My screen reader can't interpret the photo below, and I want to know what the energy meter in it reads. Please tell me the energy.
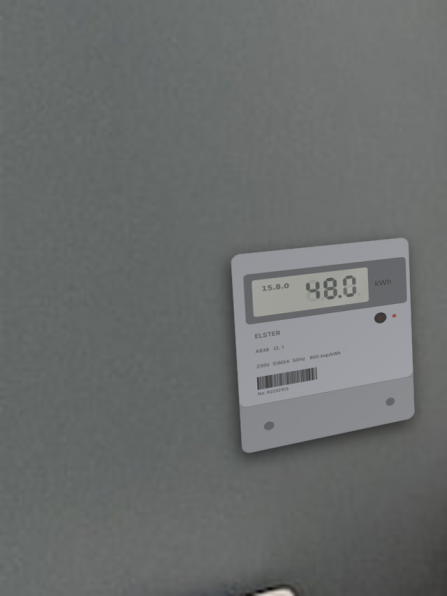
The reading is 48.0 kWh
